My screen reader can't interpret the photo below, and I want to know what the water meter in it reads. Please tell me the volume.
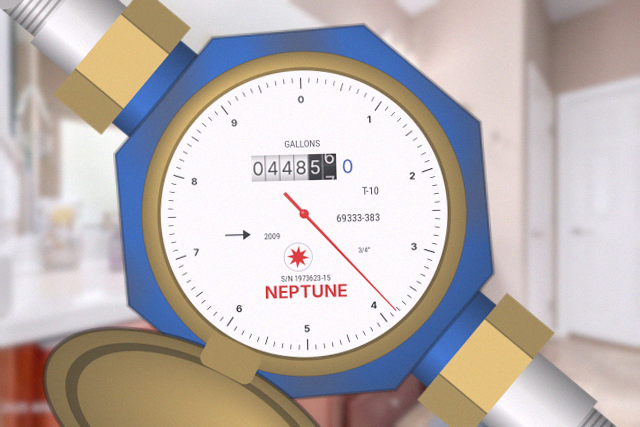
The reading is 448563.8 gal
